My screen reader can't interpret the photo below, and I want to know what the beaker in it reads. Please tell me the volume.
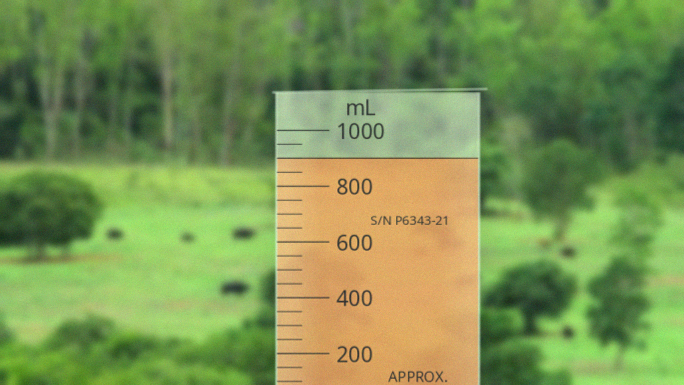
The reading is 900 mL
